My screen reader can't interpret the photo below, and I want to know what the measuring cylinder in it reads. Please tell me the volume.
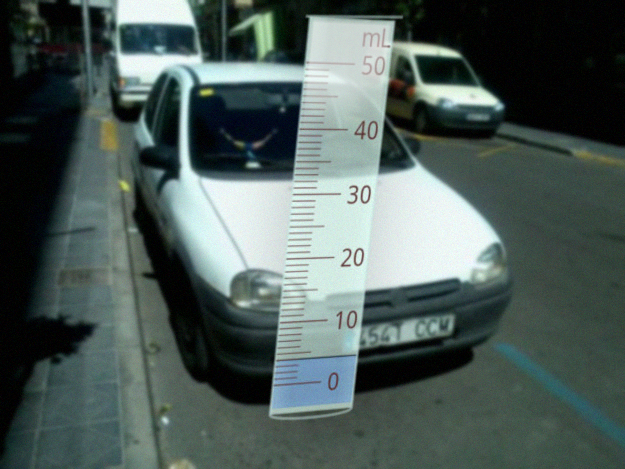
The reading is 4 mL
